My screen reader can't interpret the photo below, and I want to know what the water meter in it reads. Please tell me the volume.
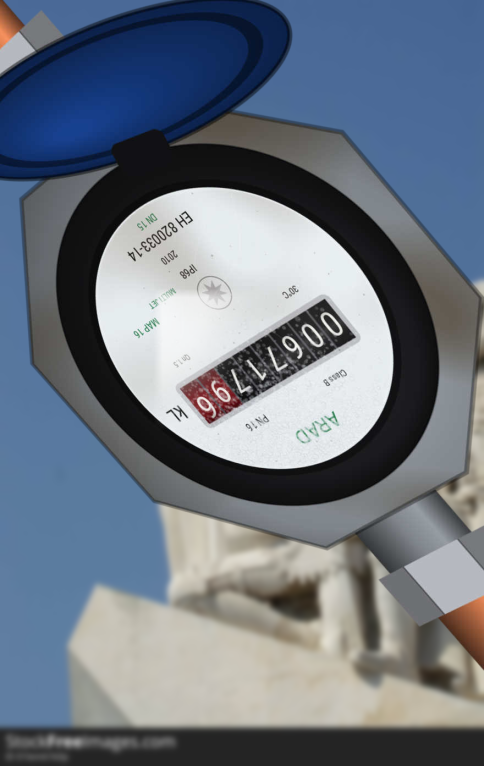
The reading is 6717.96 kL
